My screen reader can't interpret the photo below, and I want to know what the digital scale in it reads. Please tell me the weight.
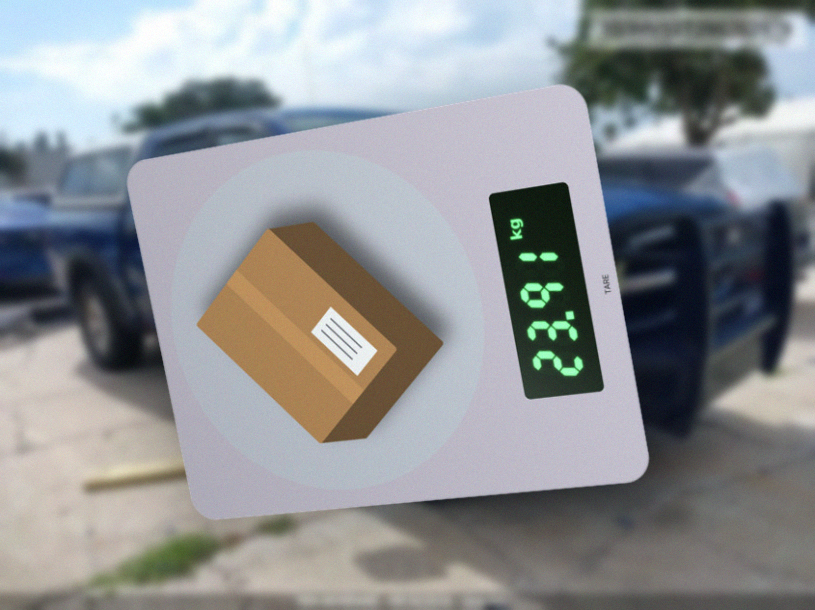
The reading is 23.91 kg
